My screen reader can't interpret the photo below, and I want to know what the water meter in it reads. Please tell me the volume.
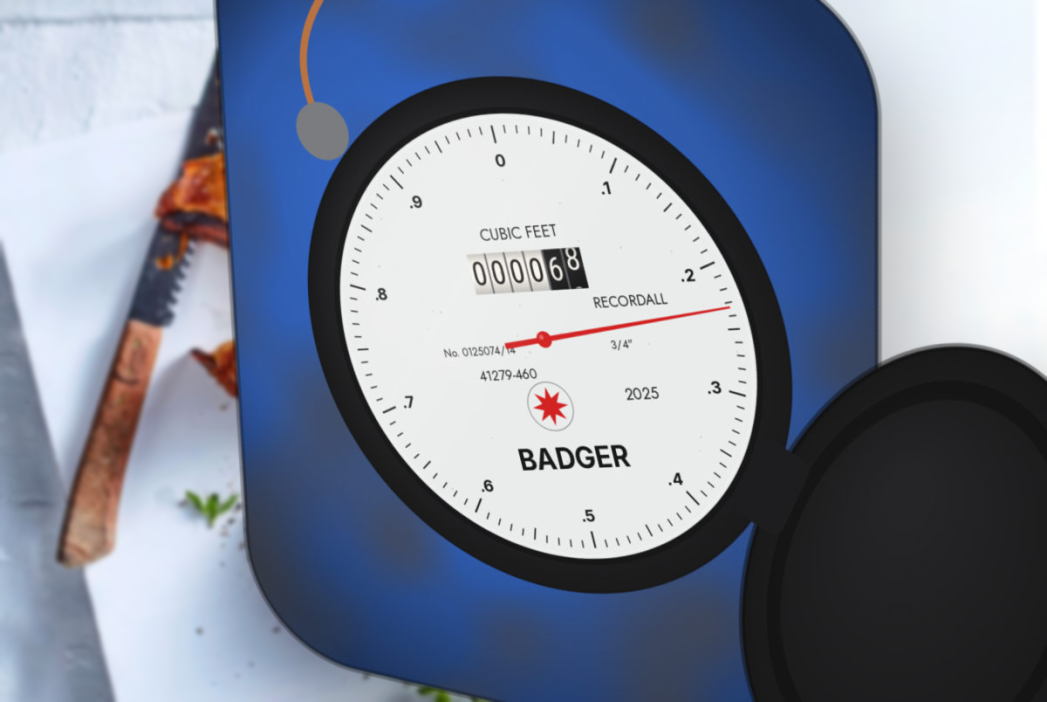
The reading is 68.23 ft³
